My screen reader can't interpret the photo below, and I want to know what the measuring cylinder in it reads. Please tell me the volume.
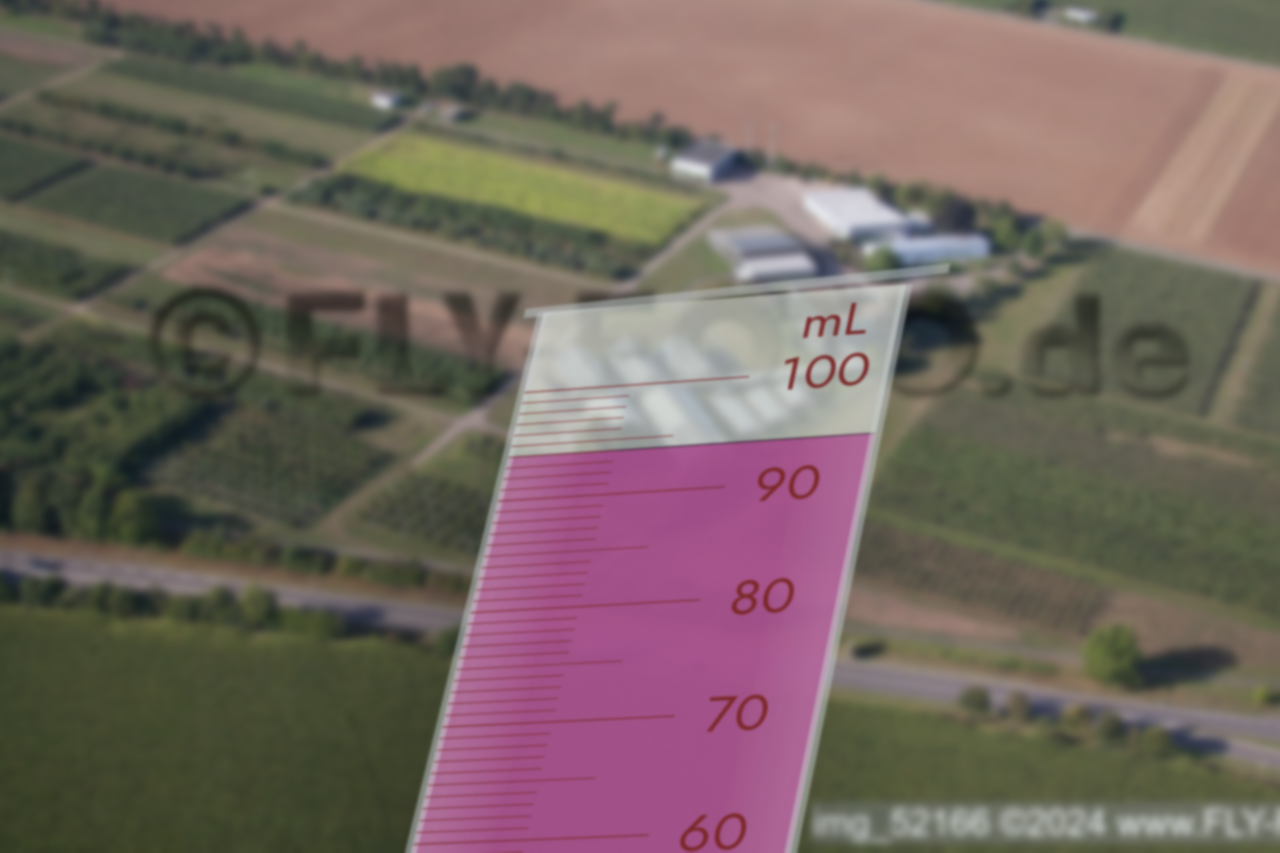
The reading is 94 mL
